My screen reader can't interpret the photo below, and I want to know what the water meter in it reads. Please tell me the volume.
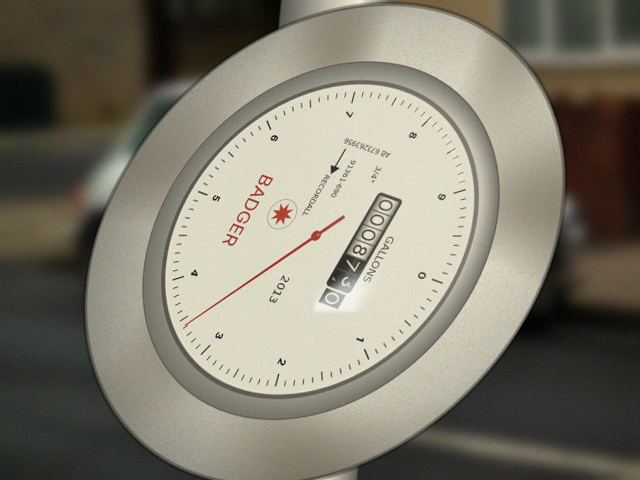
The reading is 8733.4 gal
